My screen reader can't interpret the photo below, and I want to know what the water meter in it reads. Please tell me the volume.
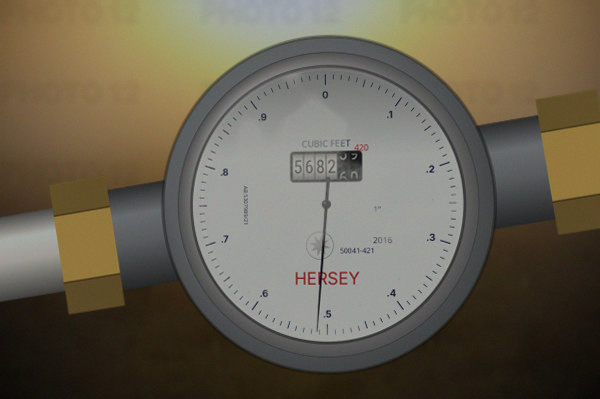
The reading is 568259.51 ft³
